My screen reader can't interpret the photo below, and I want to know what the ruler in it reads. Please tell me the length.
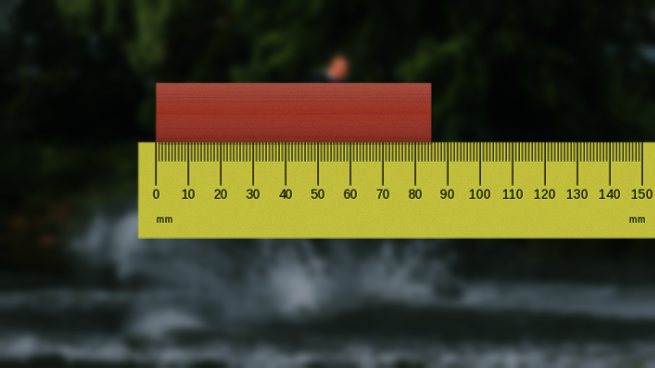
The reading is 85 mm
